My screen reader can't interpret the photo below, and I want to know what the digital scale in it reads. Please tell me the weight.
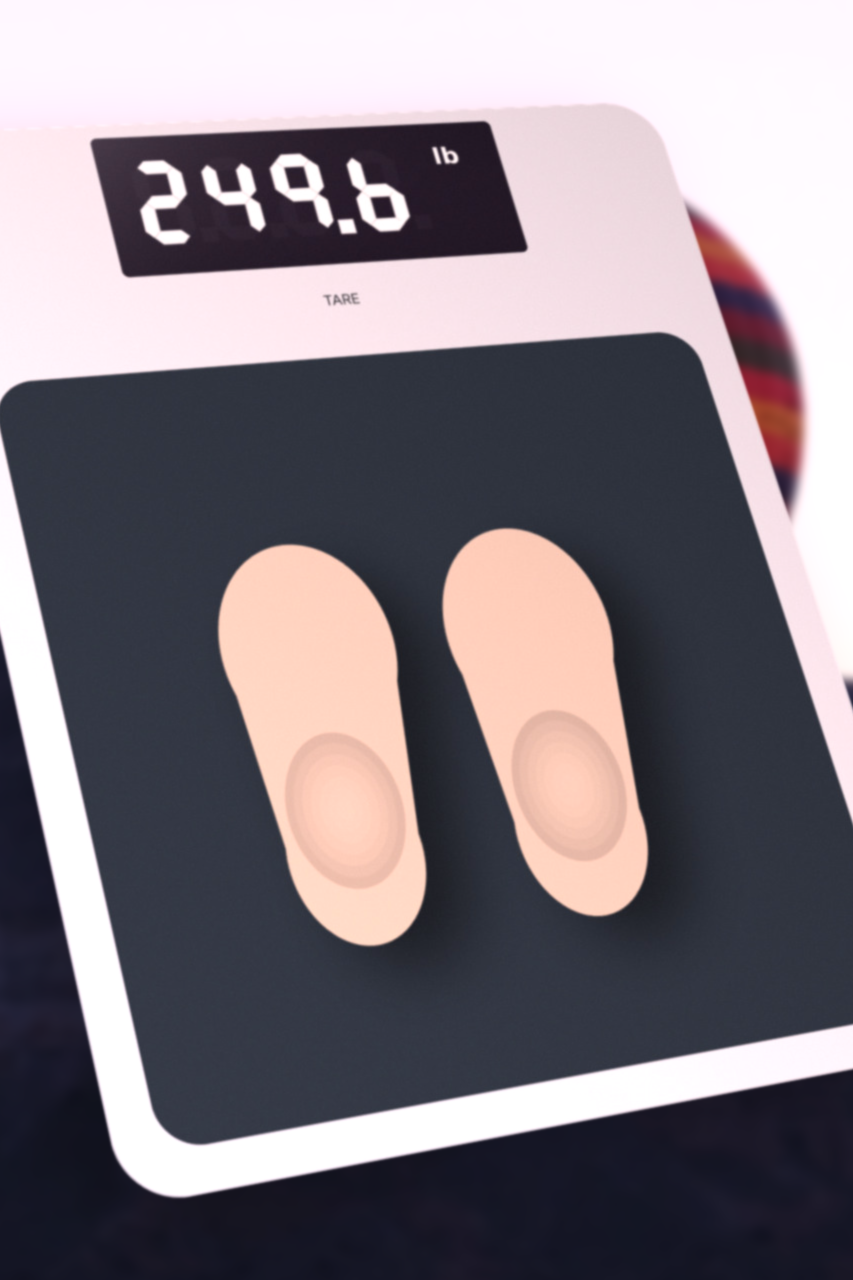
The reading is 249.6 lb
